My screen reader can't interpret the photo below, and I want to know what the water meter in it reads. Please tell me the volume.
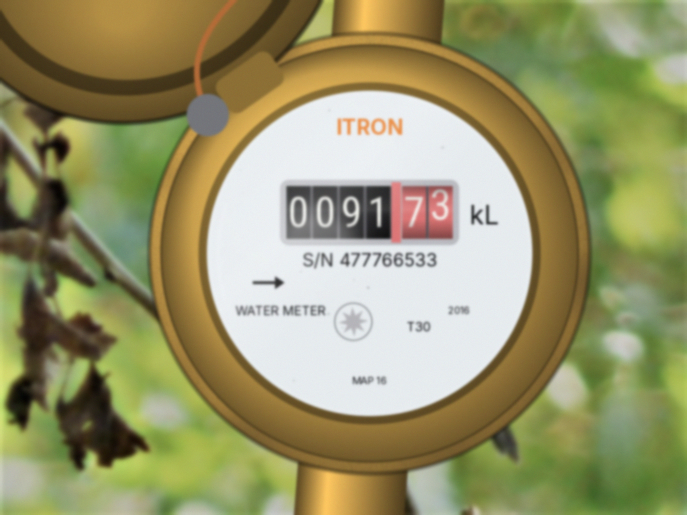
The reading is 91.73 kL
